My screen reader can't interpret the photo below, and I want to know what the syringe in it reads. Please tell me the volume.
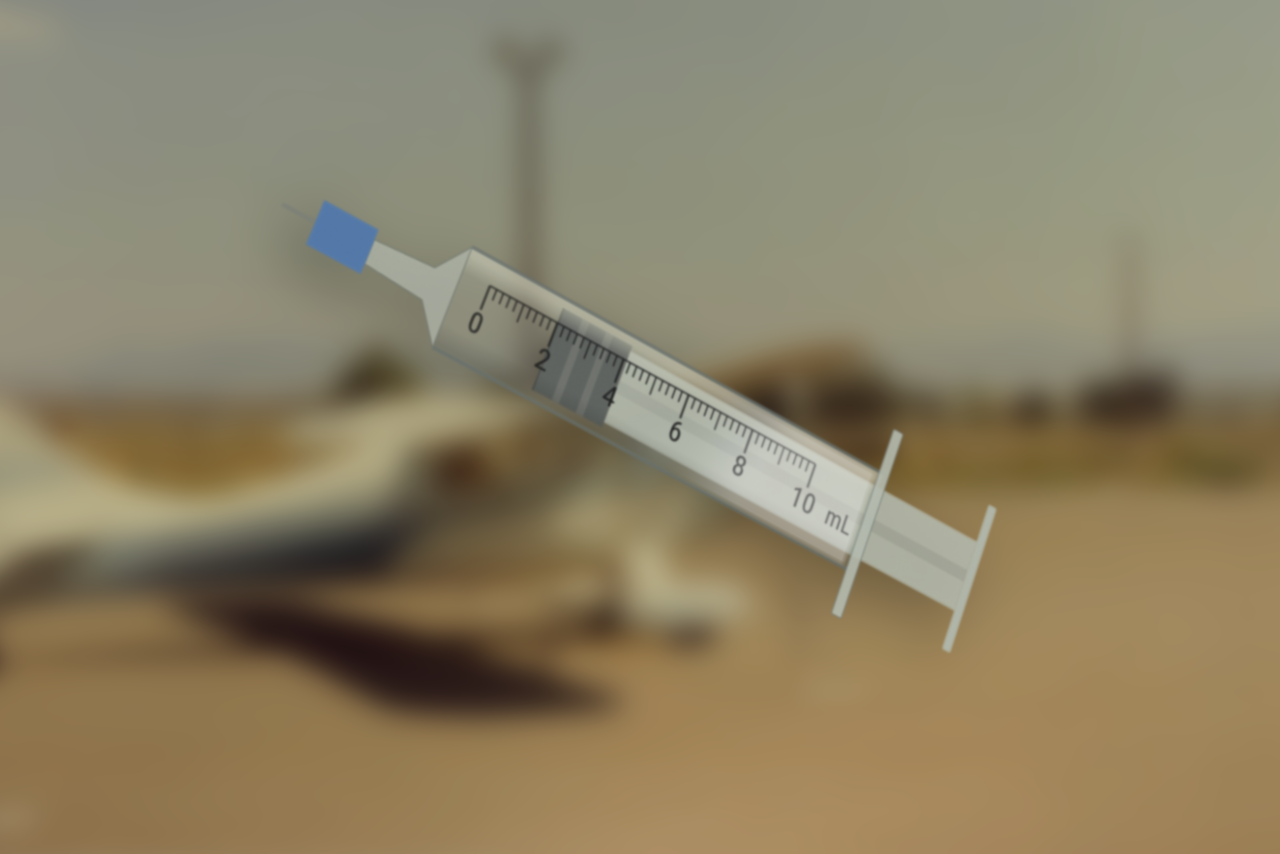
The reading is 2 mL
